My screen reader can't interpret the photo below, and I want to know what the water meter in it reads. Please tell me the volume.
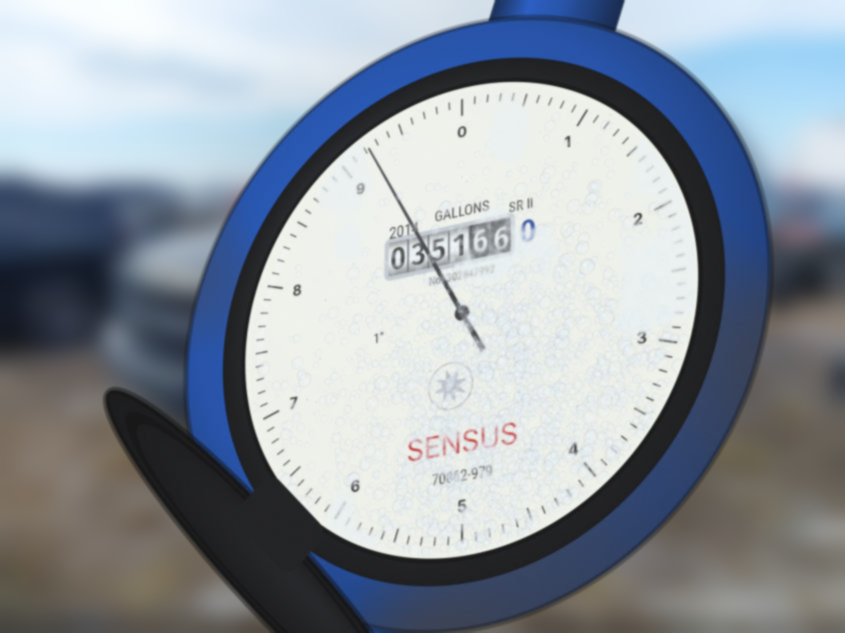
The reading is 351659.2 gal
